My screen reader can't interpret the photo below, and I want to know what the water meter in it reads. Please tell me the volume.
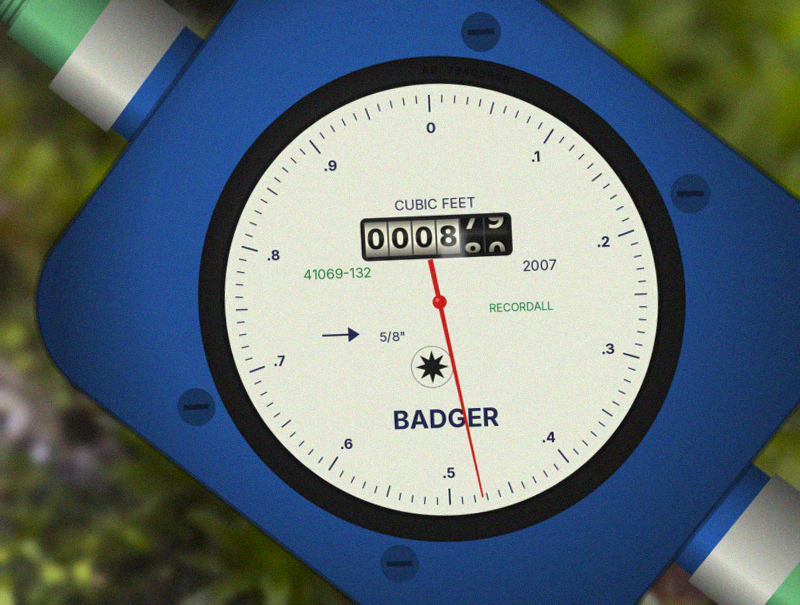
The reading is 879.47 ft³
